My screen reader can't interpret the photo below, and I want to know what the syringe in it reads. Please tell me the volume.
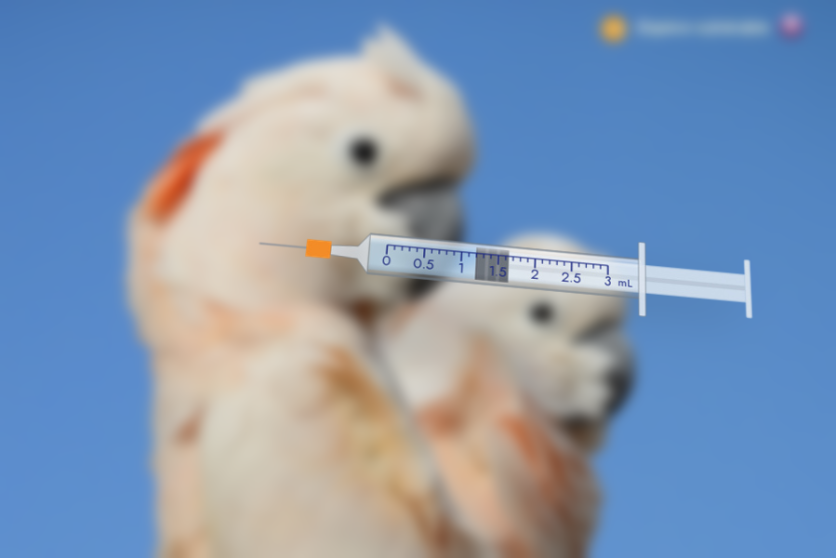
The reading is 1.2 mL
